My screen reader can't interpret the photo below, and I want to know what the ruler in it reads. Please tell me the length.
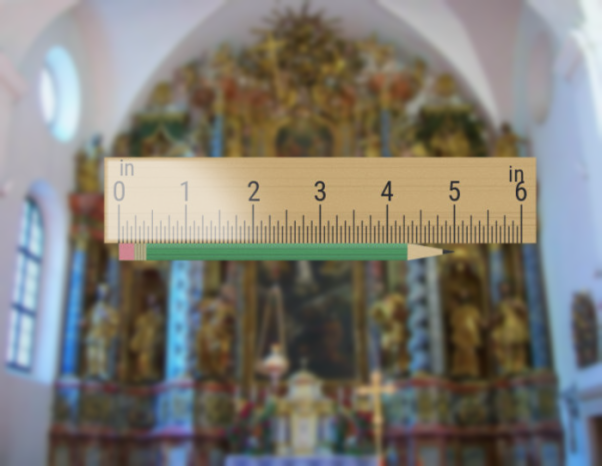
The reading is 5 in
